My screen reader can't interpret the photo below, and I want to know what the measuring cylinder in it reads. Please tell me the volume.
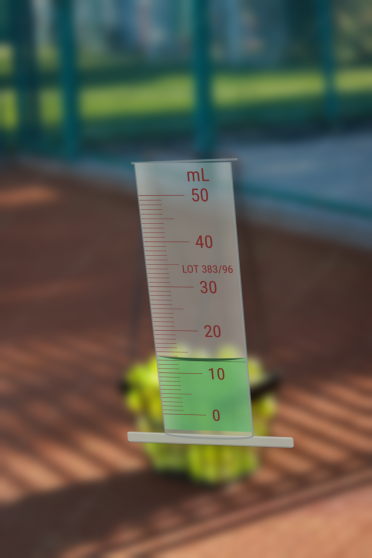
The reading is 13 mL
